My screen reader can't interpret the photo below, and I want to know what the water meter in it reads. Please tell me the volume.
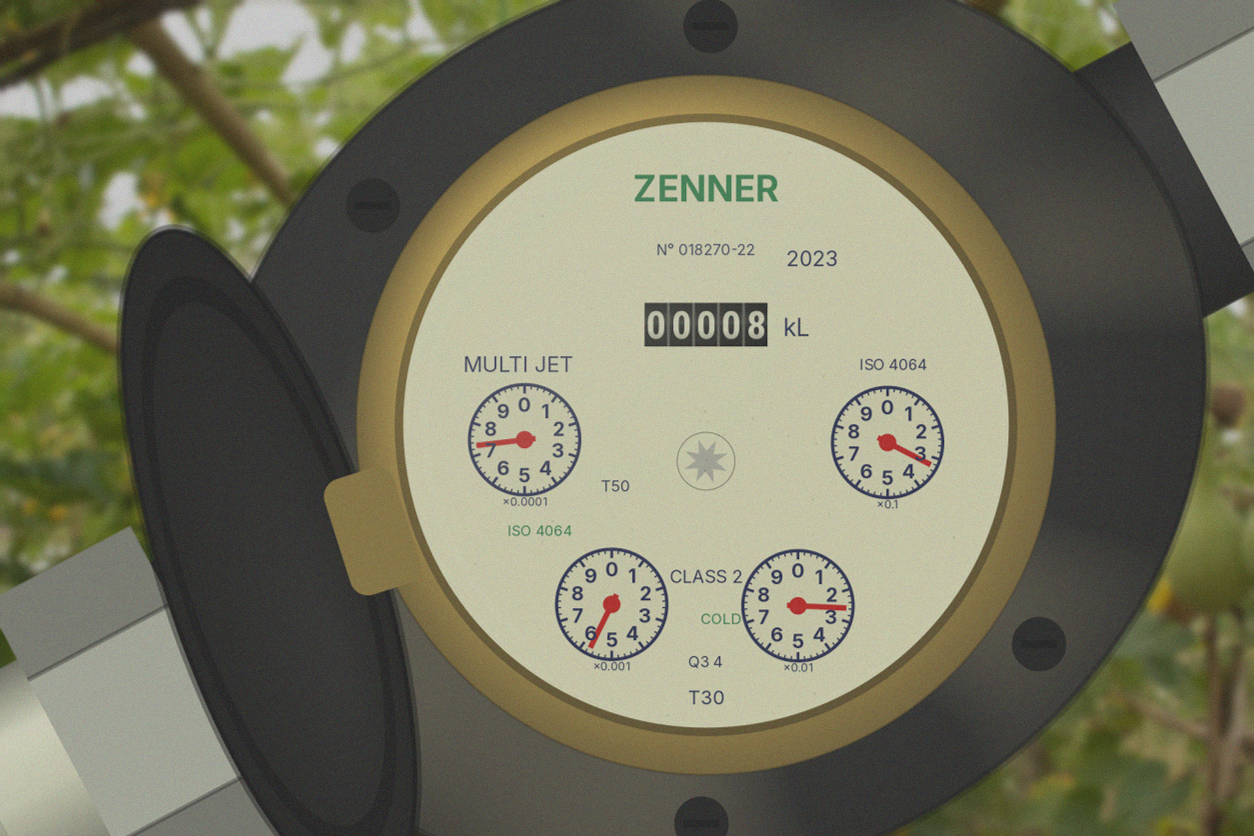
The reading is 8.3257 kL
